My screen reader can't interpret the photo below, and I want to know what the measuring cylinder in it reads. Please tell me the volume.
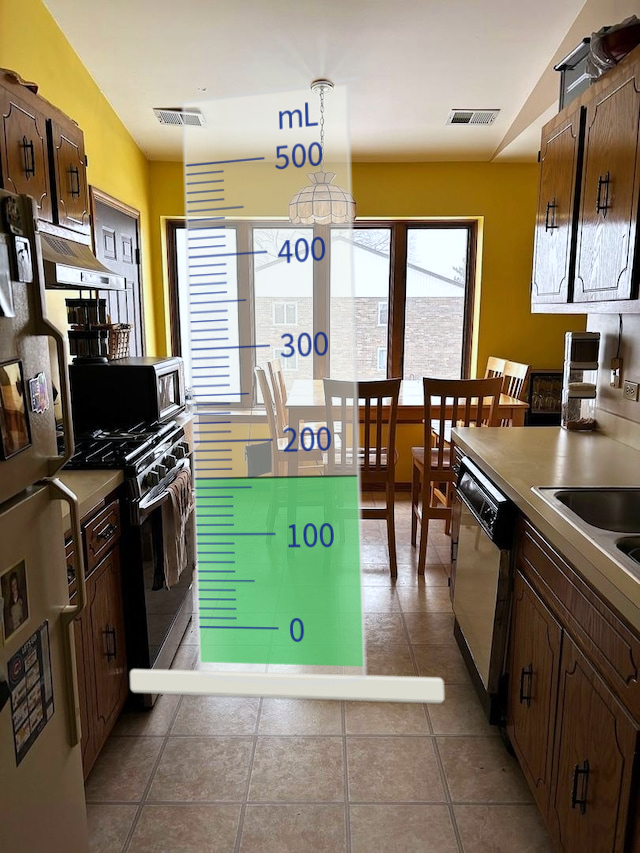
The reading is 160 mL
